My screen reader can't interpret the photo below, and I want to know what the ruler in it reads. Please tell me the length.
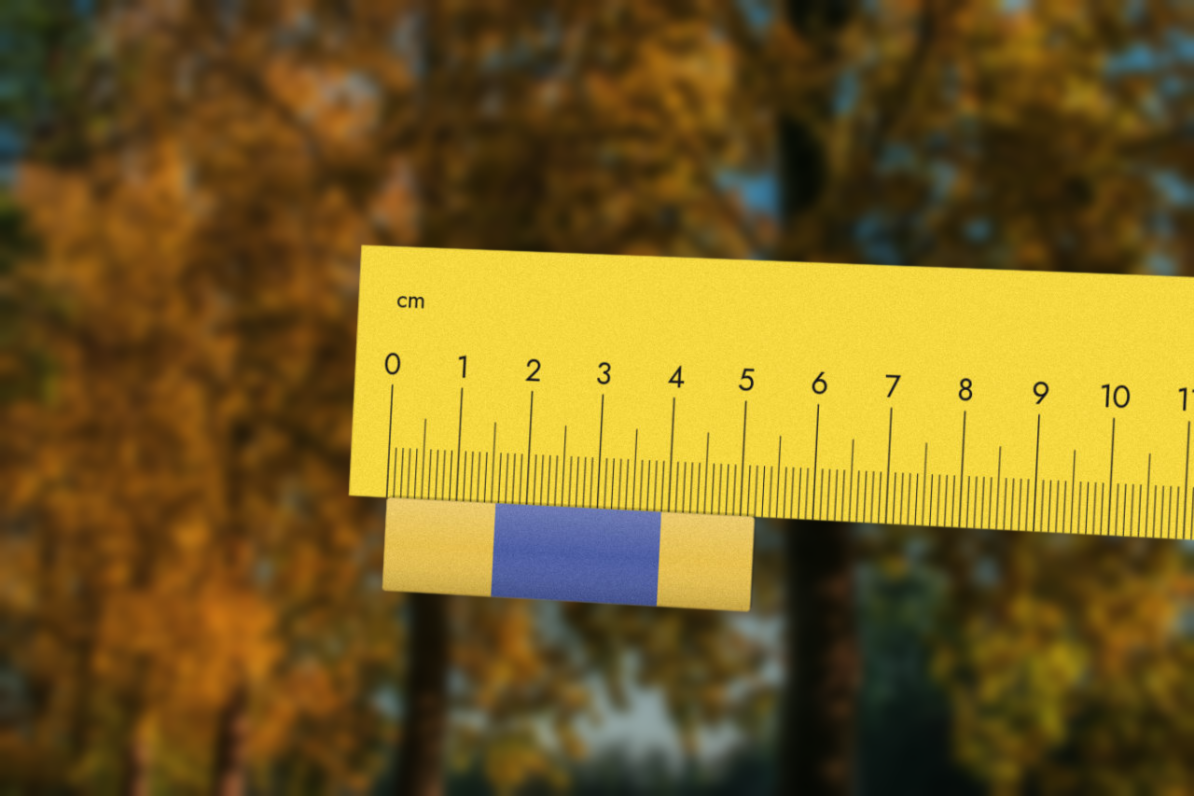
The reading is 5.2 cm
